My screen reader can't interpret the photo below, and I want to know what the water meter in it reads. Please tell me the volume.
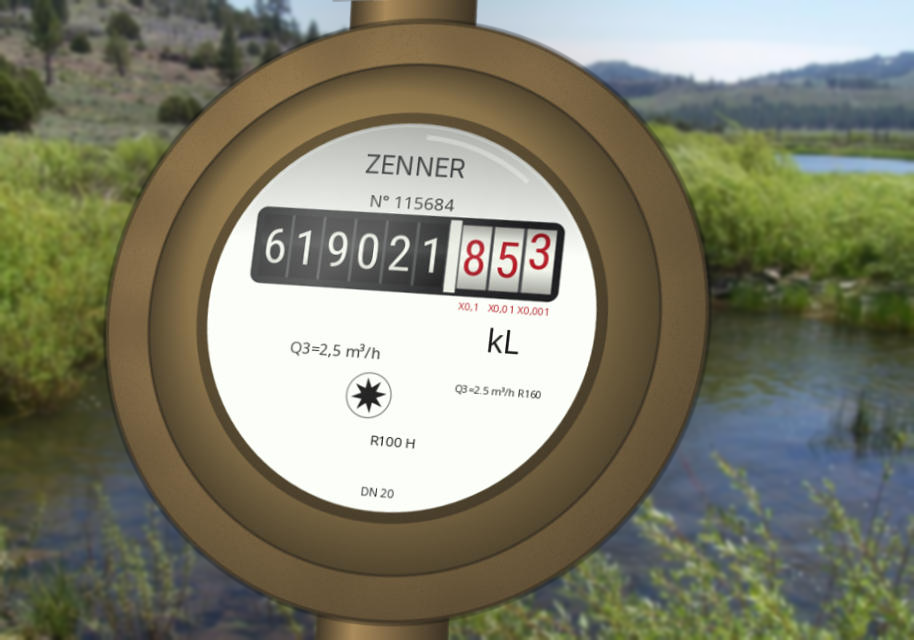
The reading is 619021.853 kL
